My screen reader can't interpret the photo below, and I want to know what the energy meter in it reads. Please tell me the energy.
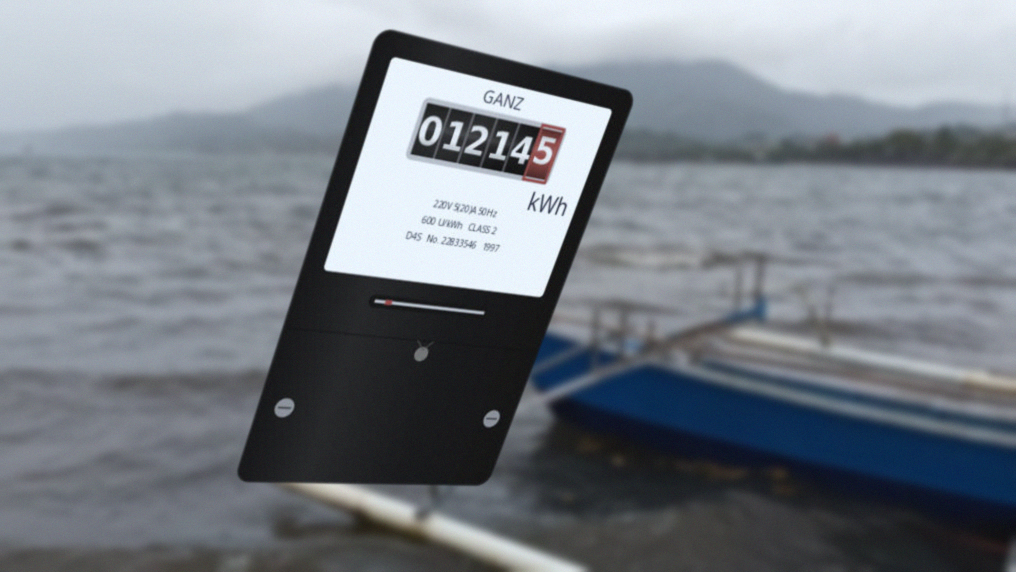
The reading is 1214.5 kWh
